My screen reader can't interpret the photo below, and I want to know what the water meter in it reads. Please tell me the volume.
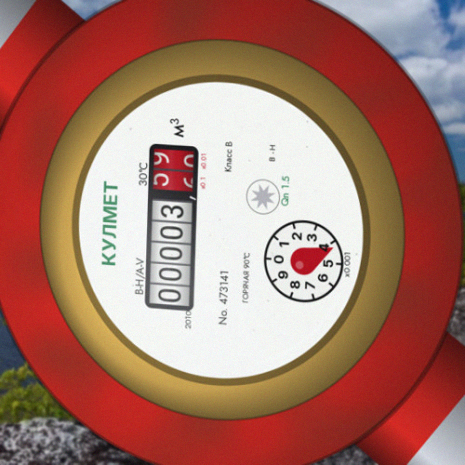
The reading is 3.594 m³
